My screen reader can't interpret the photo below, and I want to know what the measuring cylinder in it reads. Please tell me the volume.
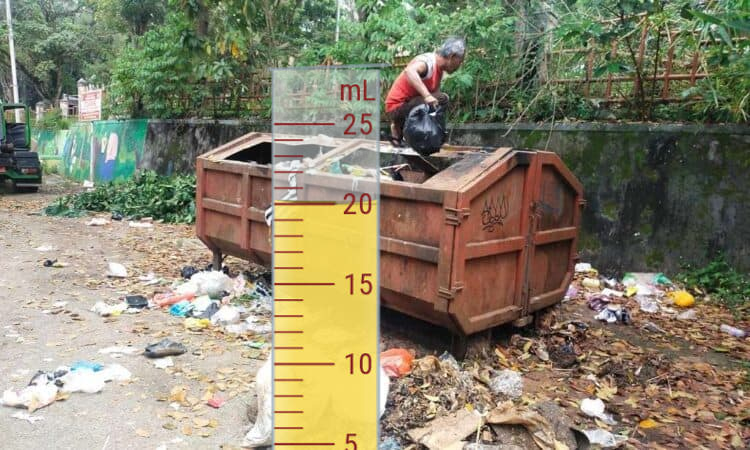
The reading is 20 mL
